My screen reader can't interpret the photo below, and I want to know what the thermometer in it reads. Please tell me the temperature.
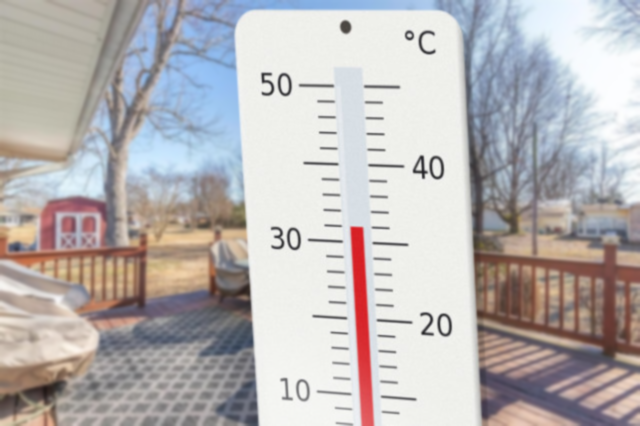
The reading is 32 °C
